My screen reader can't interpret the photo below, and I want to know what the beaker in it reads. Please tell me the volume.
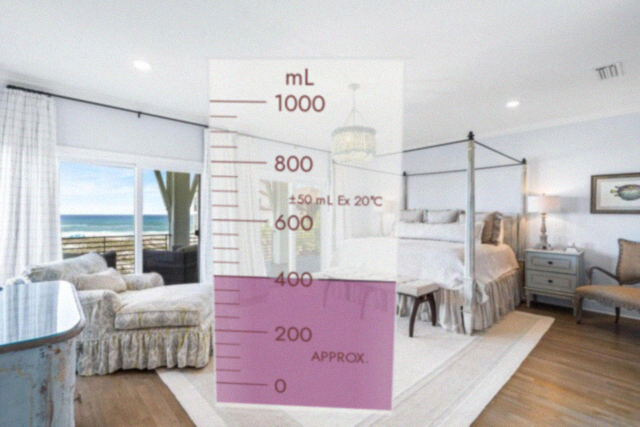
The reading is 400 mL
